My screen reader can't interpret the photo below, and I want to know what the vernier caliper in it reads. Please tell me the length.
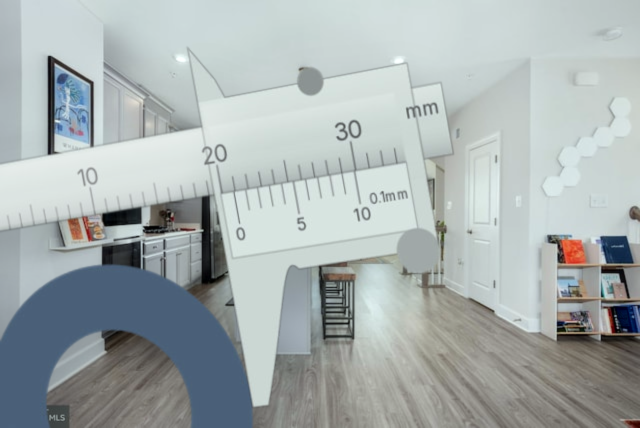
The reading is 20.9 mm
